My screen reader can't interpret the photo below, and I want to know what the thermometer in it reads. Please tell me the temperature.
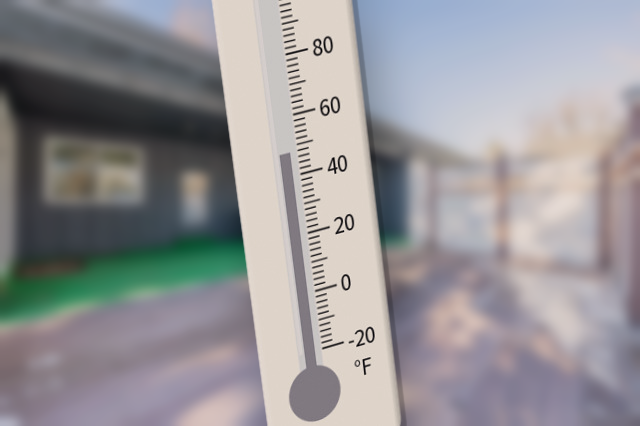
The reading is 48 °F
